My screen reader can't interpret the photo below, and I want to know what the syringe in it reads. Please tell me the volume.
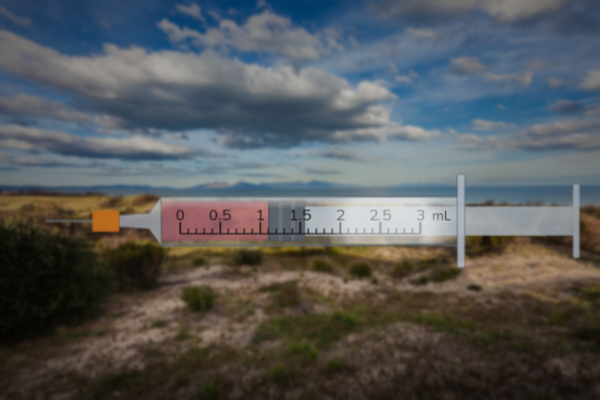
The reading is 1.1 mL
